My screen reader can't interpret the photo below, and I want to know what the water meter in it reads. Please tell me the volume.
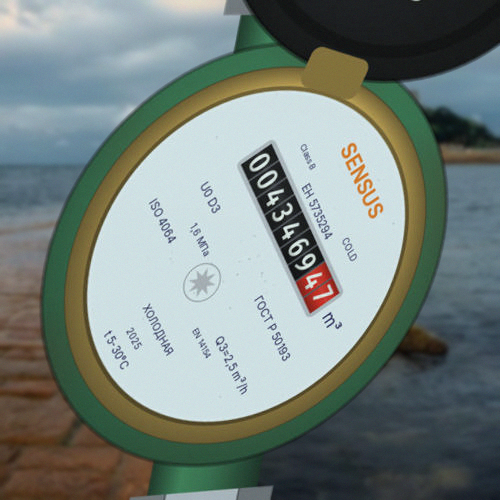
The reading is 43469.47 m³
